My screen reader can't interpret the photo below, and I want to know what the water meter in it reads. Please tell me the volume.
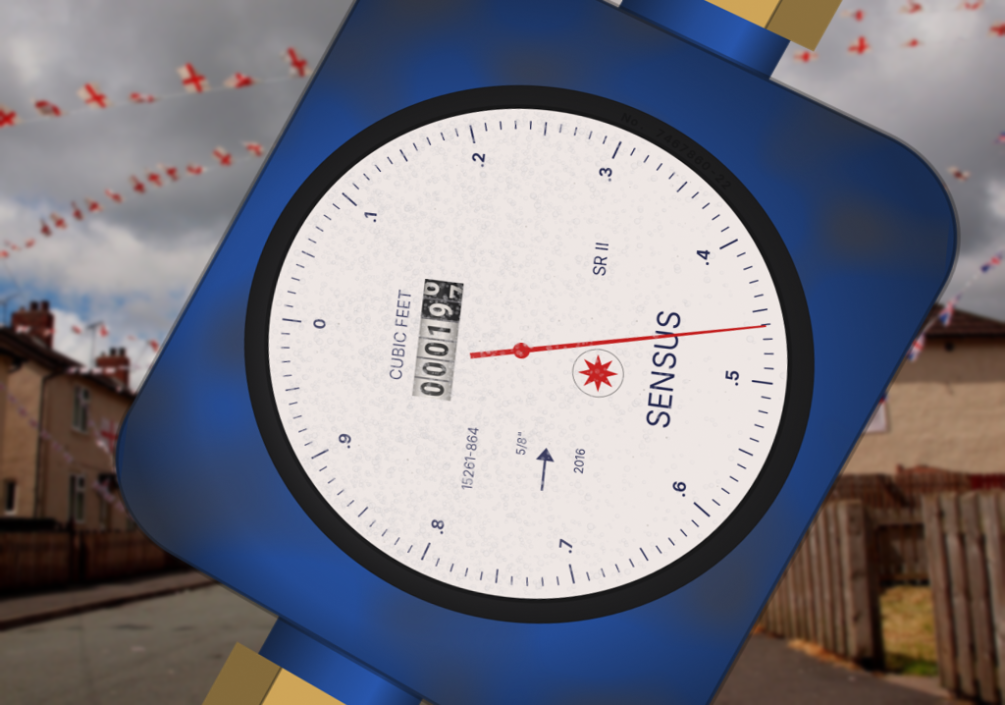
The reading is 196.46 ft³
